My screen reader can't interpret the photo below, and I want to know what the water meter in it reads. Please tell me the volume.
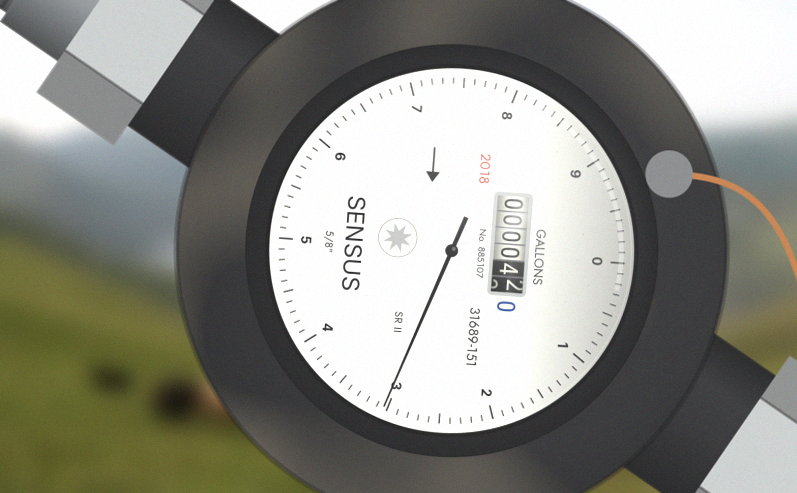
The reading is 423.0 gal
